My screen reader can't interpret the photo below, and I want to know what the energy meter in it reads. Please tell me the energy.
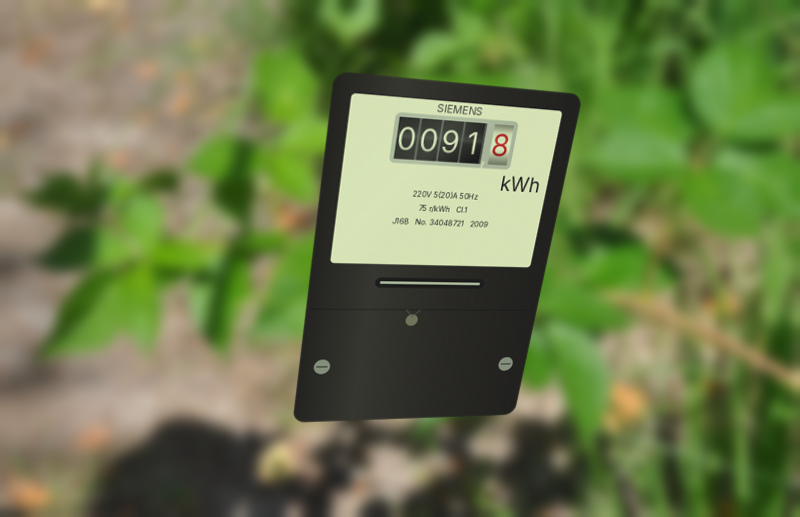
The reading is 91.8 kWh
